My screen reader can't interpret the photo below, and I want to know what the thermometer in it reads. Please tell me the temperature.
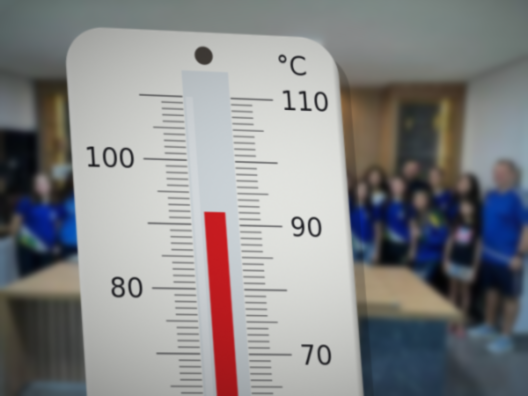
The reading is 92 °C
